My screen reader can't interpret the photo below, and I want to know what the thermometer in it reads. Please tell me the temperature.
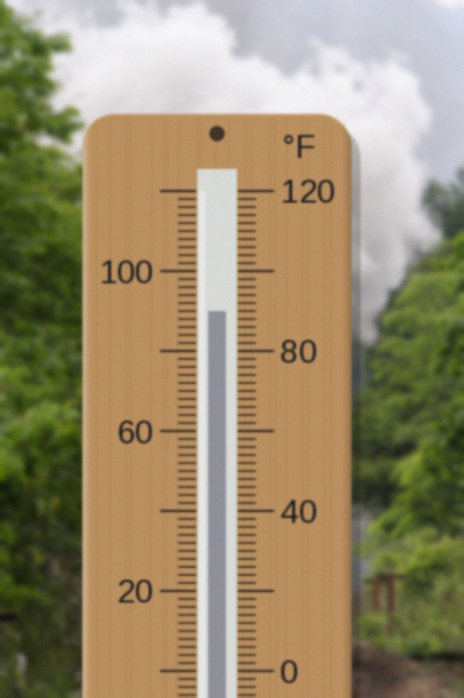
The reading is 90 °F
